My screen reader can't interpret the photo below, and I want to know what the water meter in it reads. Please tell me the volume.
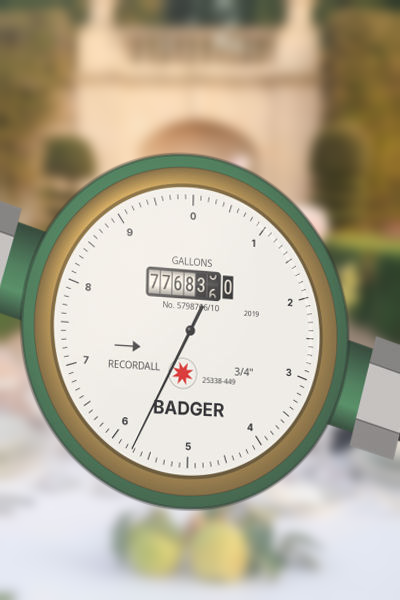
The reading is 7768355.7 gal
